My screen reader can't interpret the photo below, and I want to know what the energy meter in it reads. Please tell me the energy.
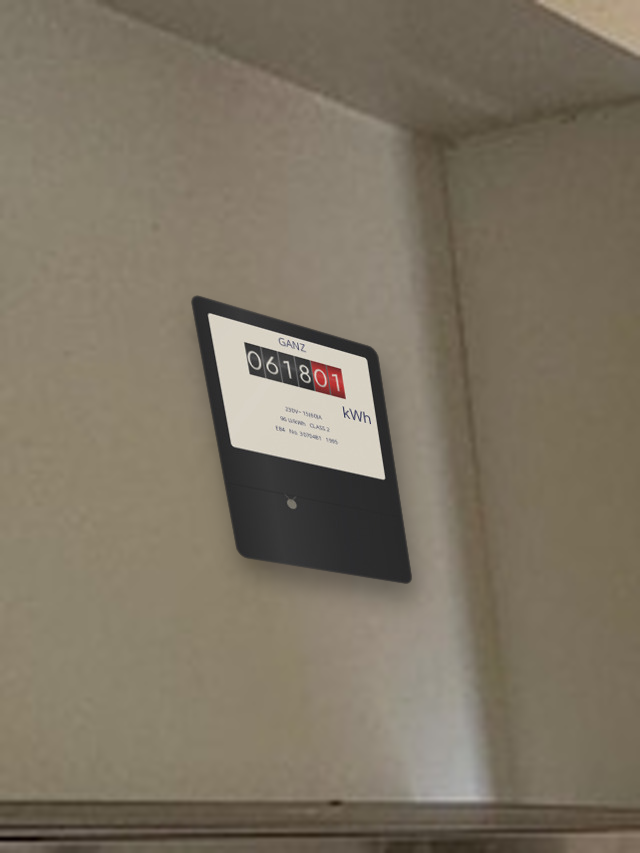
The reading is 618.01 kWh
